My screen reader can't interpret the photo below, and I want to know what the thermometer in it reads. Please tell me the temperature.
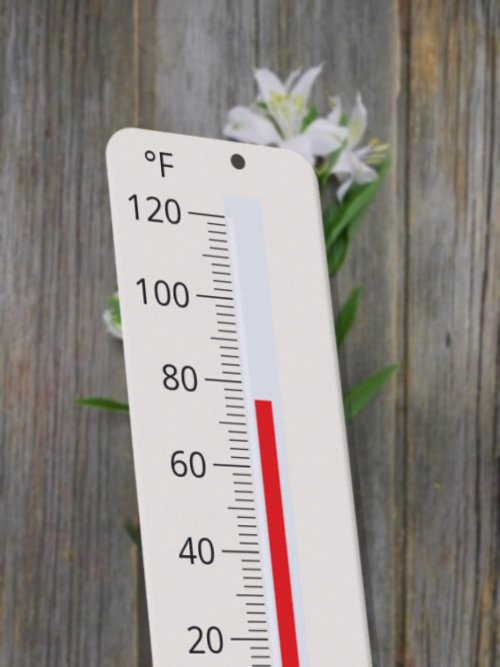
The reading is 76 °F
